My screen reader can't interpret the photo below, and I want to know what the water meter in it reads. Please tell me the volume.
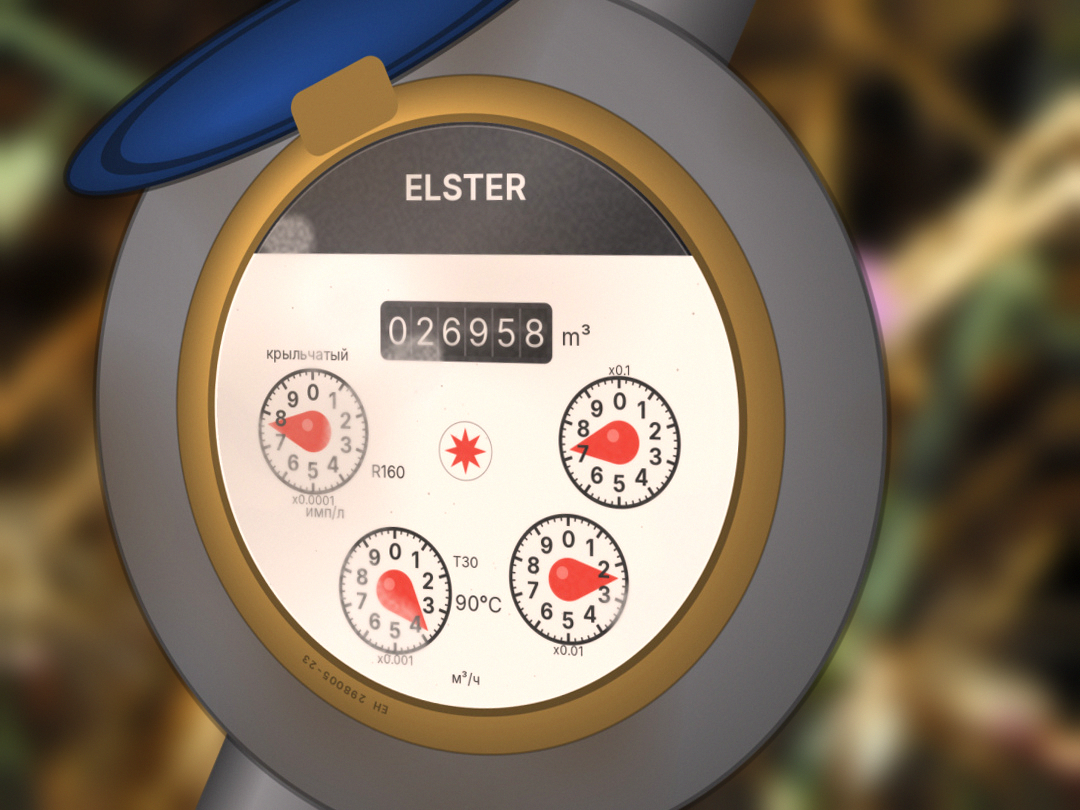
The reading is 26958.7237 m³
